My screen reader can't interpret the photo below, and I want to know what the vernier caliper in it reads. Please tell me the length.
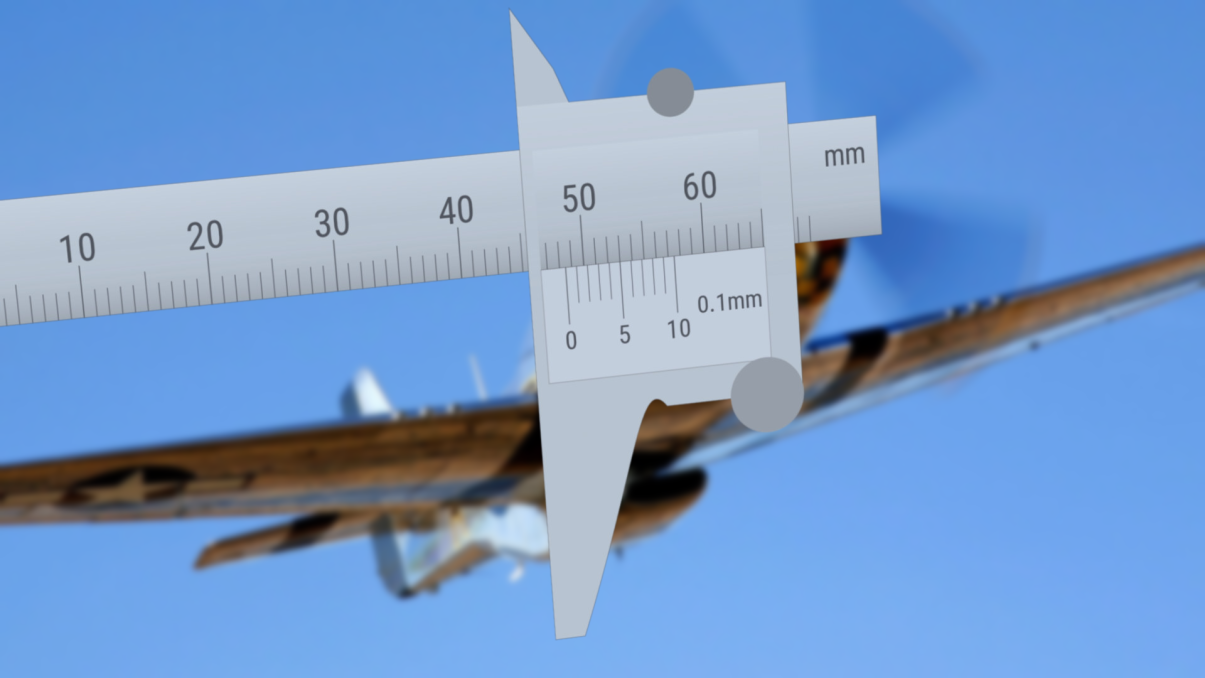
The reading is 48.5 mm
